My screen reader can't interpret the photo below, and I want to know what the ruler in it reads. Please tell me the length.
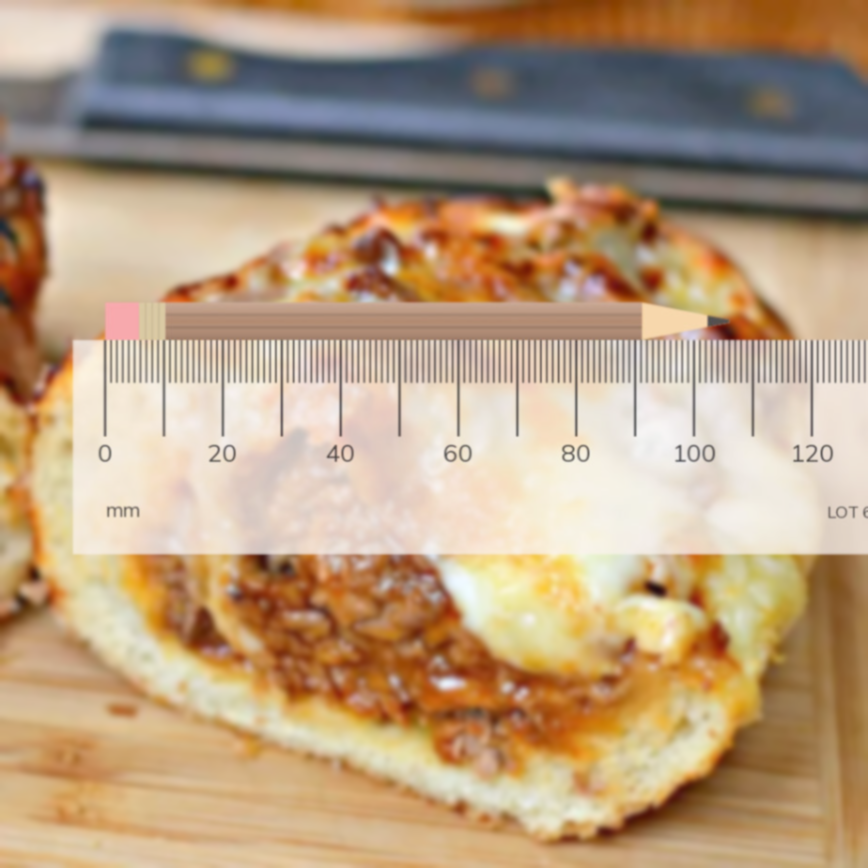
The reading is 106 mm
